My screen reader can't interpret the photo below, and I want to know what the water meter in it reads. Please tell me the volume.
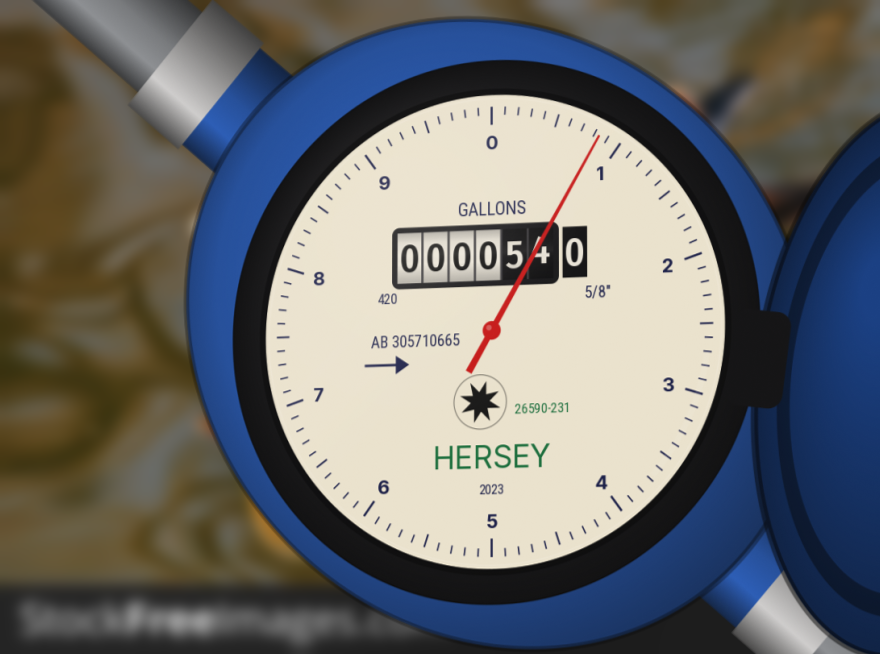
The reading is 540.8 gal
